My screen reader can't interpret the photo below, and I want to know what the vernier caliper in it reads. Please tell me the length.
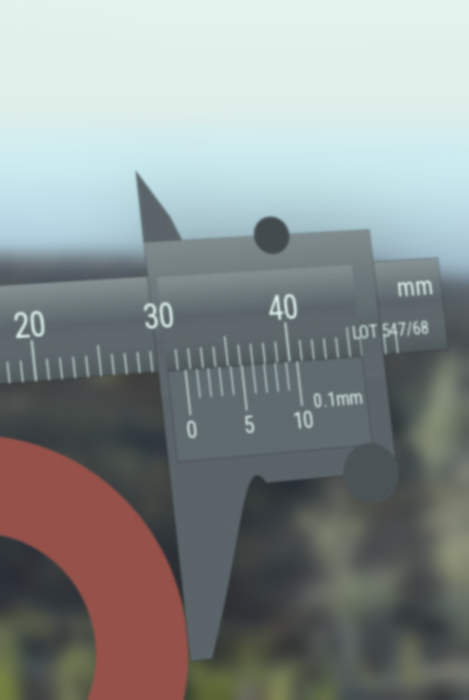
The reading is 31.6 mm
